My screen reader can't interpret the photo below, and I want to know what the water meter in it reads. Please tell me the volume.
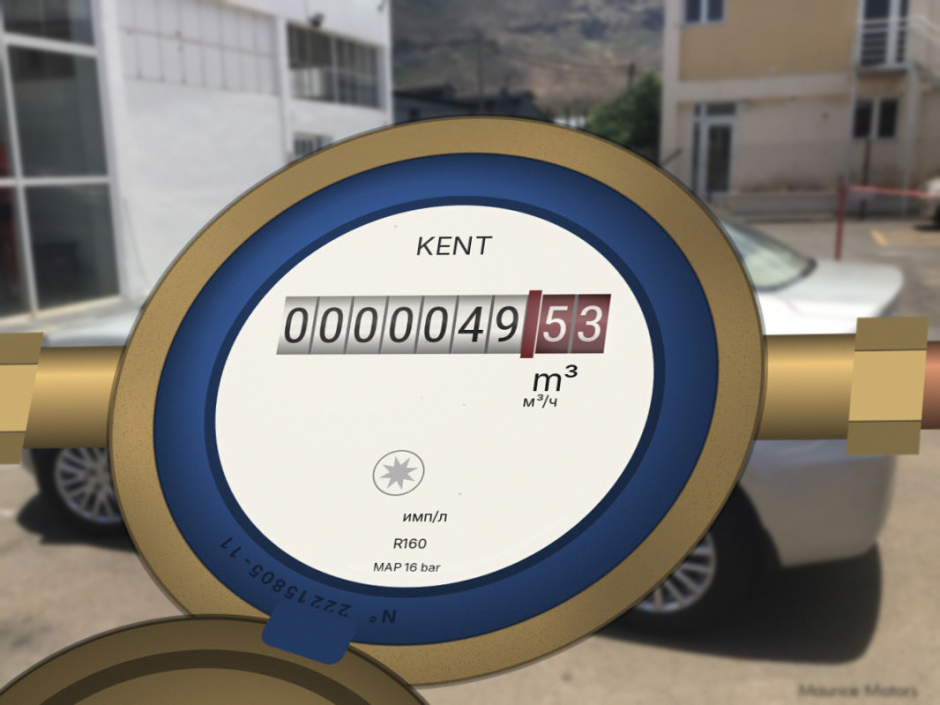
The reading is 49.53 m³
